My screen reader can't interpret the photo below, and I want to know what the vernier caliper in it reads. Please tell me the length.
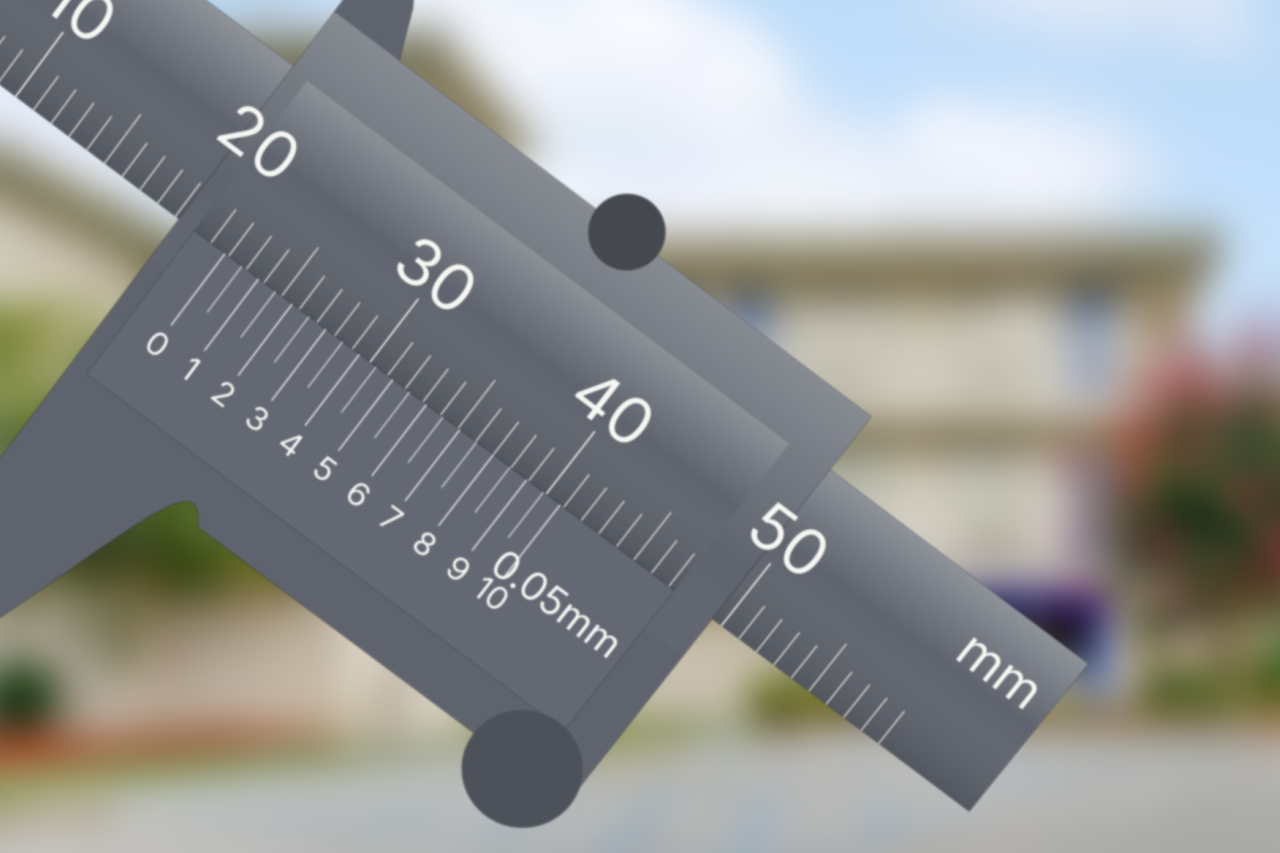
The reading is 21.8 mm
